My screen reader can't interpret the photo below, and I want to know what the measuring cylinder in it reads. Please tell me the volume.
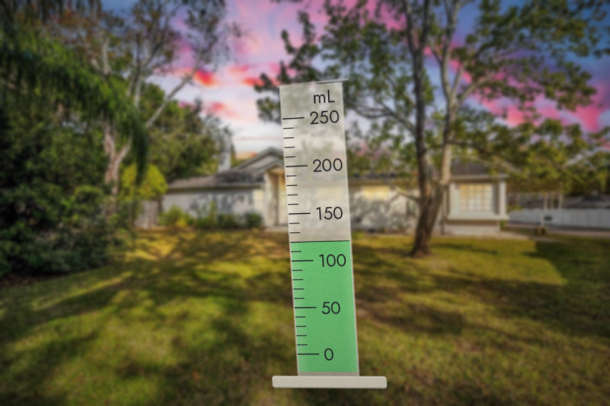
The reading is 120 mL
